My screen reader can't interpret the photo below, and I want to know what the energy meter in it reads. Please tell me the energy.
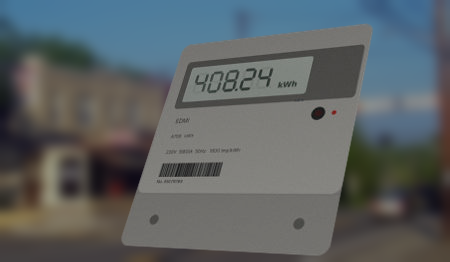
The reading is 408.24 kWh
